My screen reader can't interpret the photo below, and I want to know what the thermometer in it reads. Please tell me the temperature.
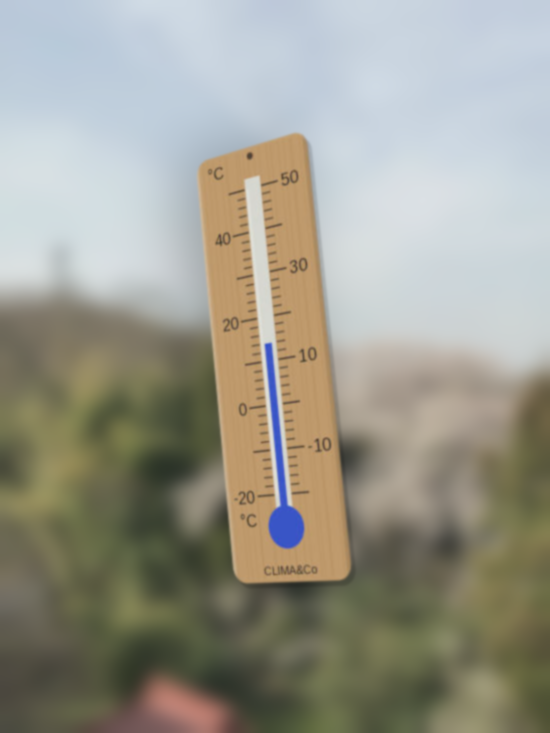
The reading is 14 °C
